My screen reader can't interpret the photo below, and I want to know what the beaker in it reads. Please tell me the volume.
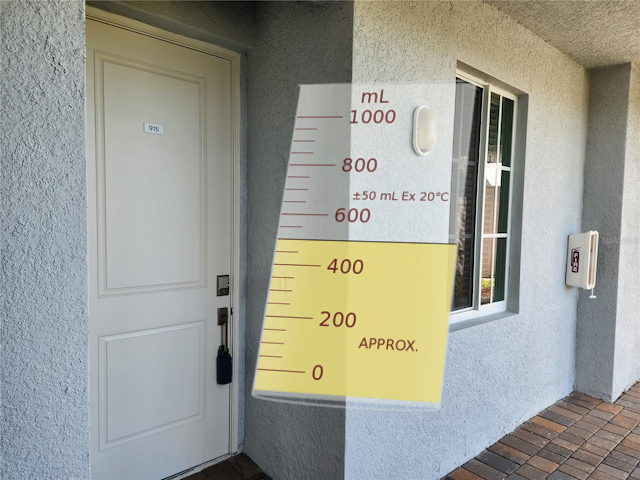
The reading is 500 mL
